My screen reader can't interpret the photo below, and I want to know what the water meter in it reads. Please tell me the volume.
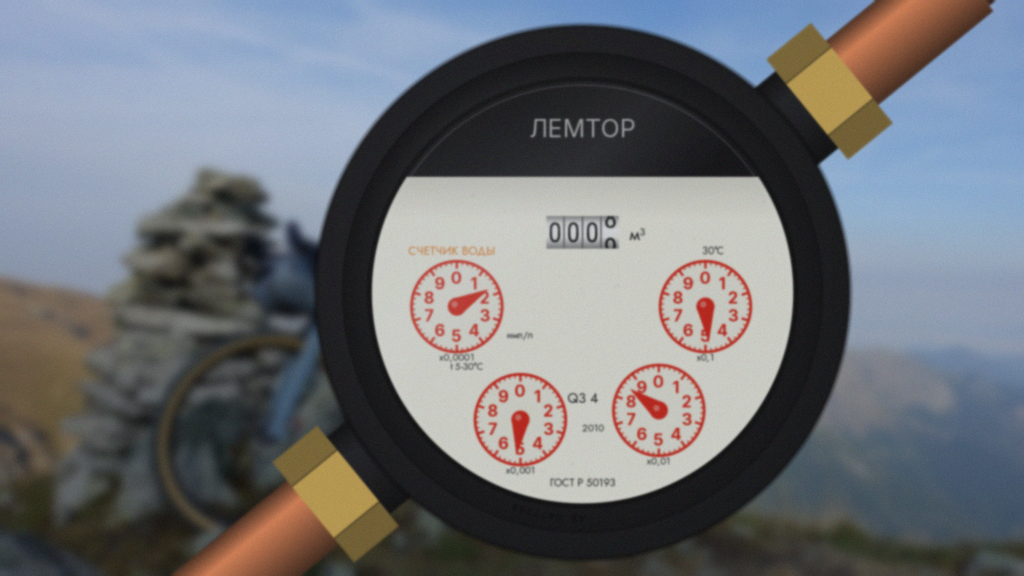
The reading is 8.4851 m³
